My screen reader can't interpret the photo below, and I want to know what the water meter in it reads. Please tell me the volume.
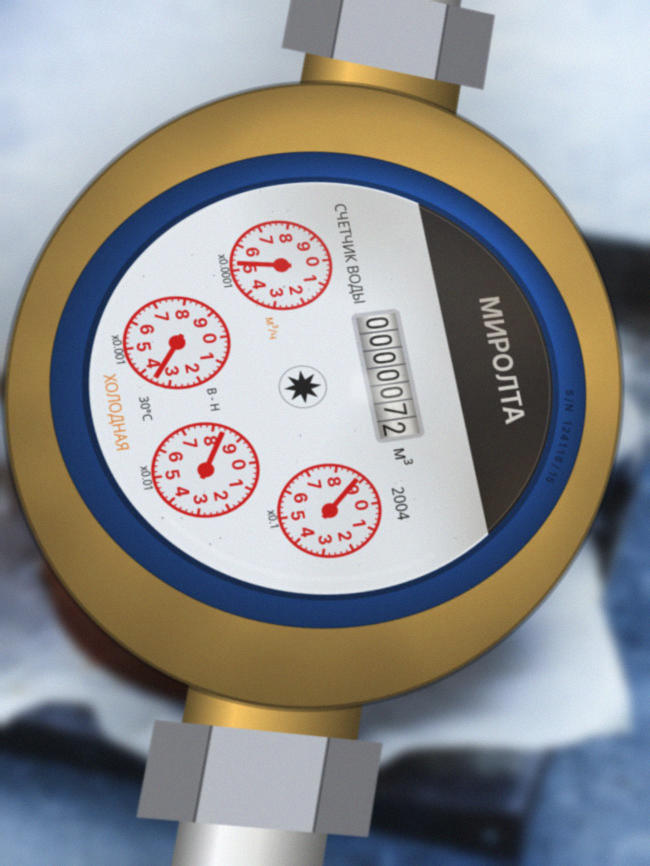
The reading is 71.8835 m³
